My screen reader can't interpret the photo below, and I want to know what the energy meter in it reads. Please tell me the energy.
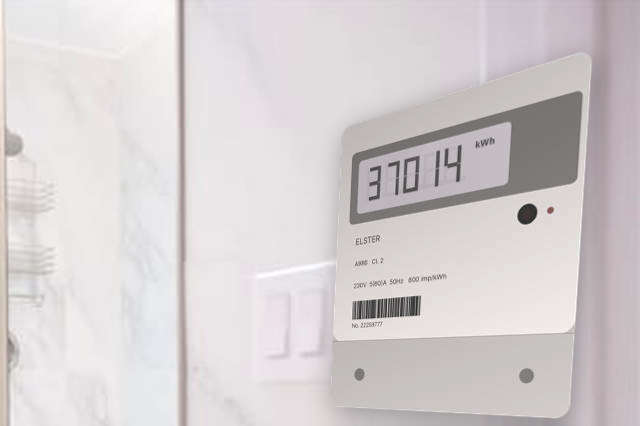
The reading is 37014 kWh
